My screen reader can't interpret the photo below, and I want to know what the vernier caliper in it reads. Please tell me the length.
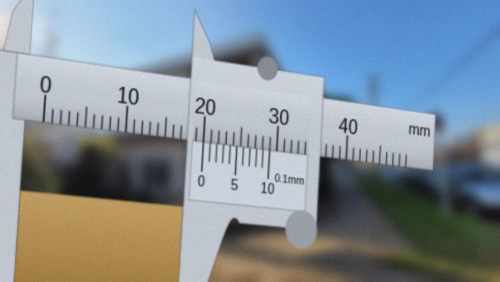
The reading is 20.0 mm
